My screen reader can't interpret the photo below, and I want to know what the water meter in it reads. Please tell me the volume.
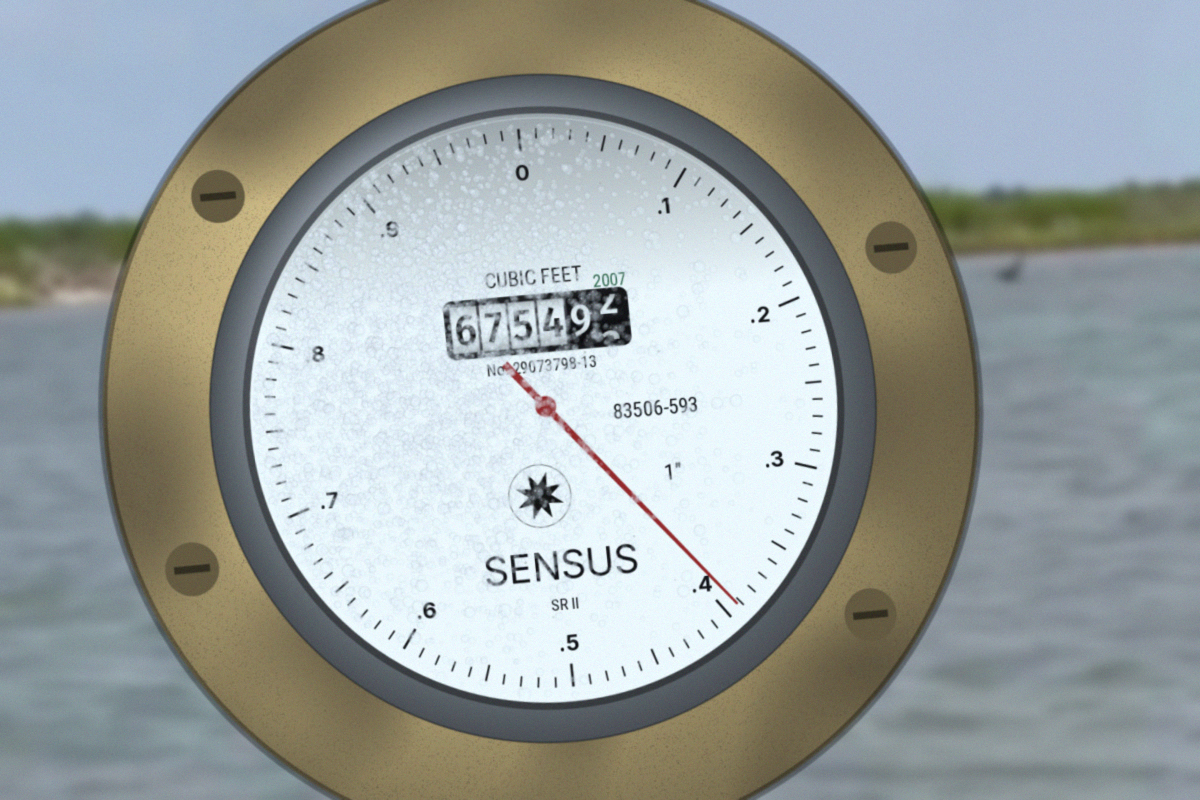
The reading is 675492.39 ft³
